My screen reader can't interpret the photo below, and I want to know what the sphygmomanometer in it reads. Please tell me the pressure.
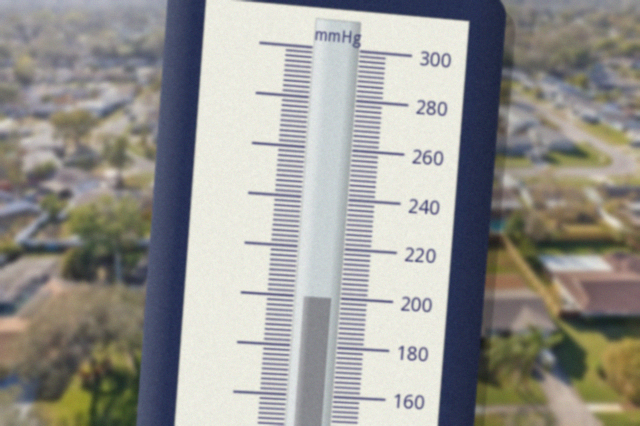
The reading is 200 mmHg
